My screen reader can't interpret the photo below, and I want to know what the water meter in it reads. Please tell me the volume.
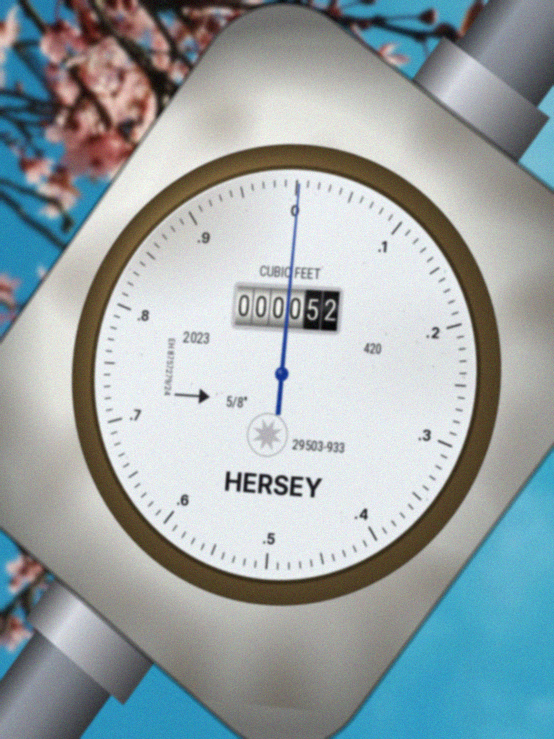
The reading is 52.00 ft³
